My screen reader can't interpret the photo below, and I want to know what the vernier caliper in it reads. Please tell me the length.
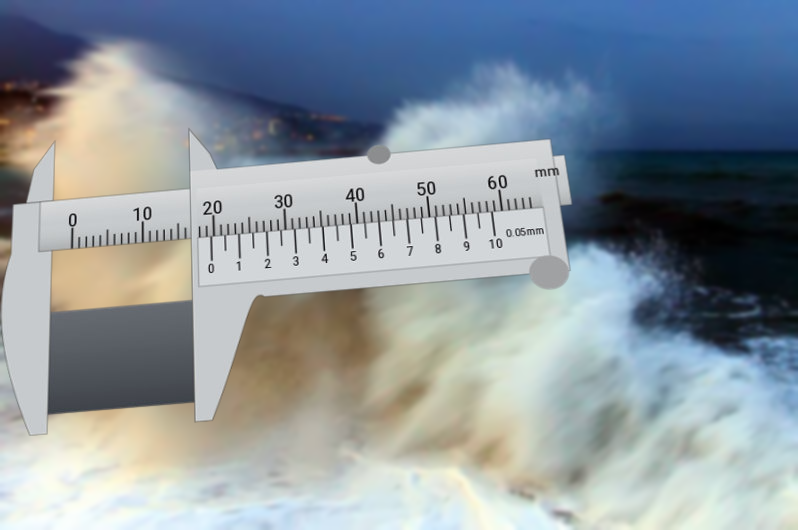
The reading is 19.6 mm
